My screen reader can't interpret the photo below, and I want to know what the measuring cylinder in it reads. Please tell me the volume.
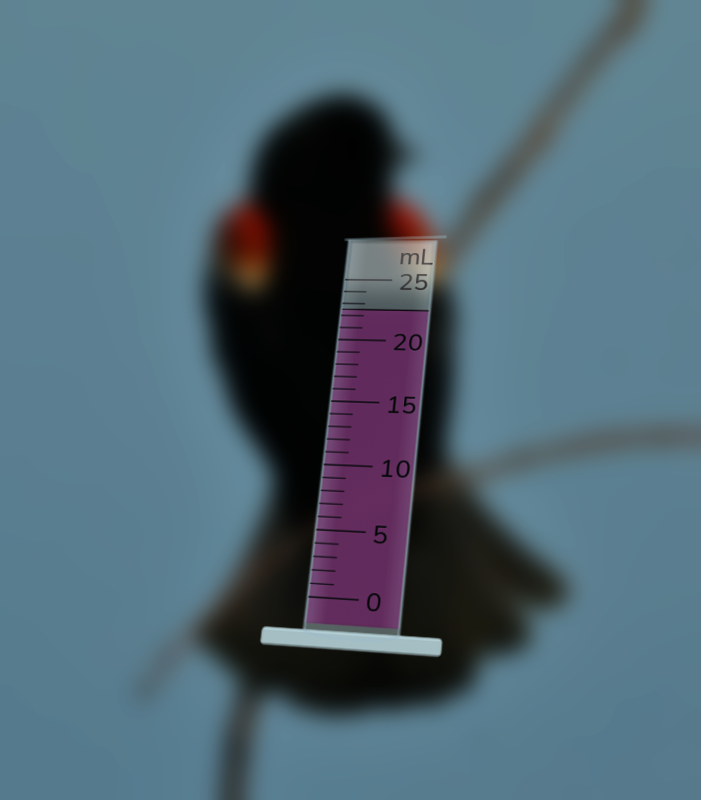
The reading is 22.5 mL
